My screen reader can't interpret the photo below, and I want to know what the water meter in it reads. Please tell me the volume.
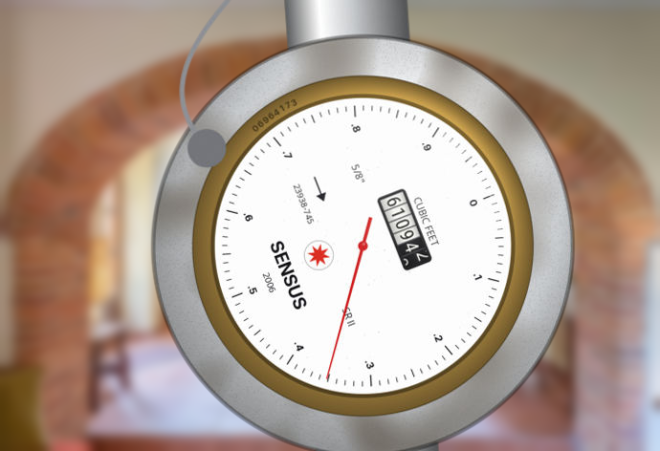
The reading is 610942.35 ft³
